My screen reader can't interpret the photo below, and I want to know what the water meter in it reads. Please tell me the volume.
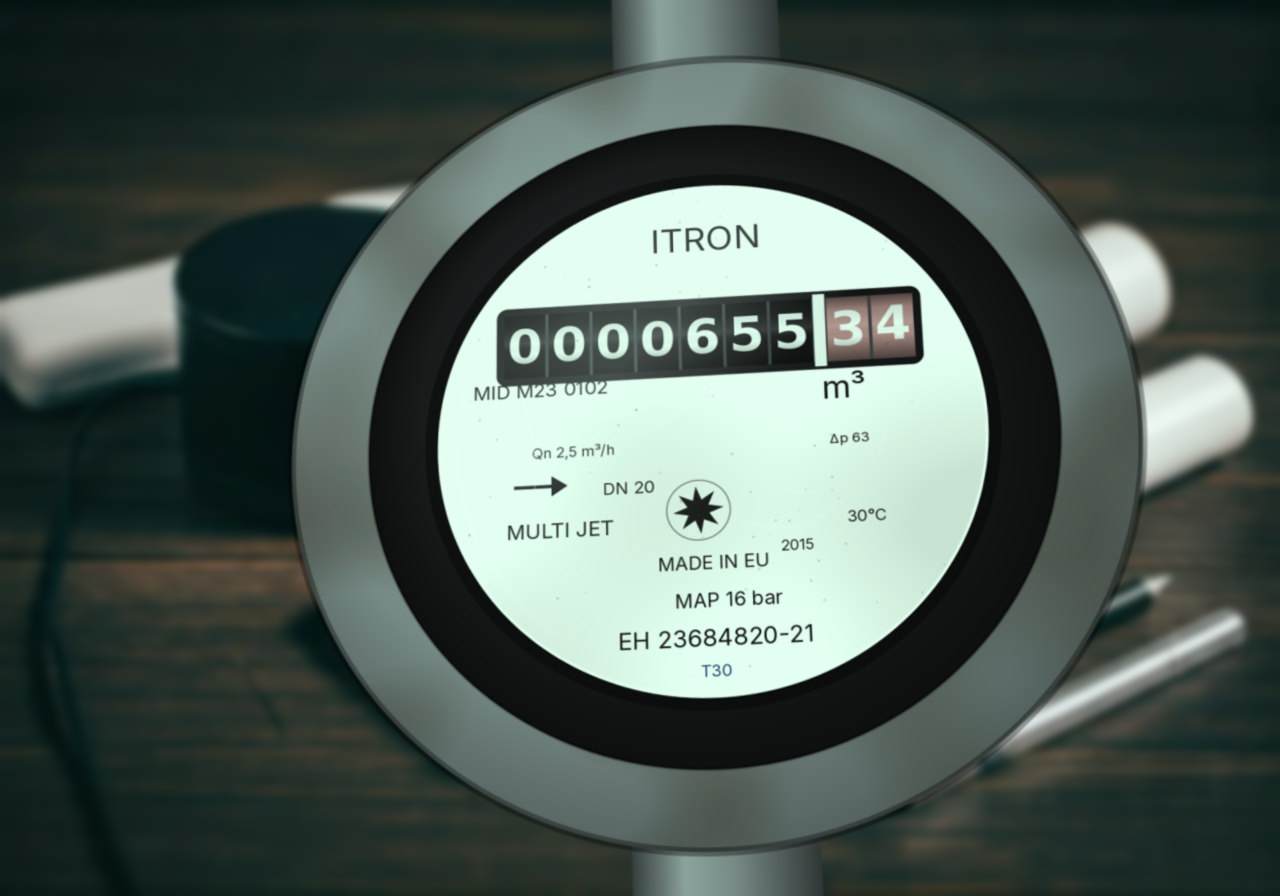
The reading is 655.34 m³
